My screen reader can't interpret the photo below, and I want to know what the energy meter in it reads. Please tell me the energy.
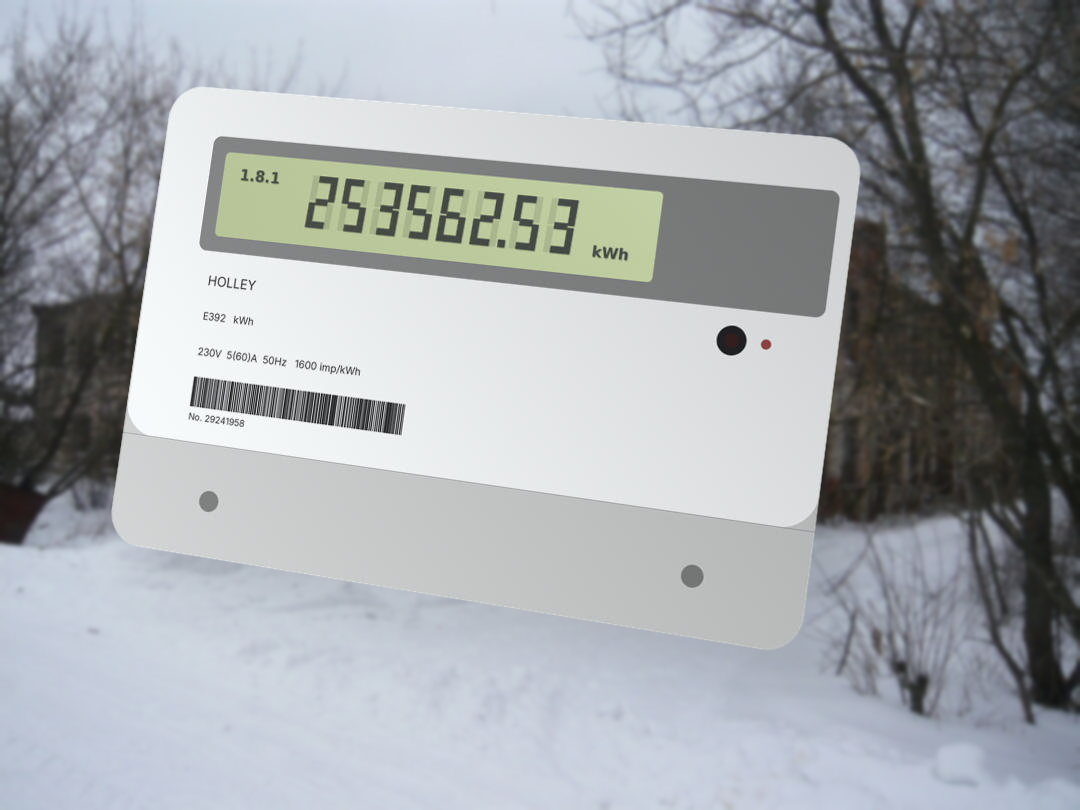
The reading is 253562.53 kWh
